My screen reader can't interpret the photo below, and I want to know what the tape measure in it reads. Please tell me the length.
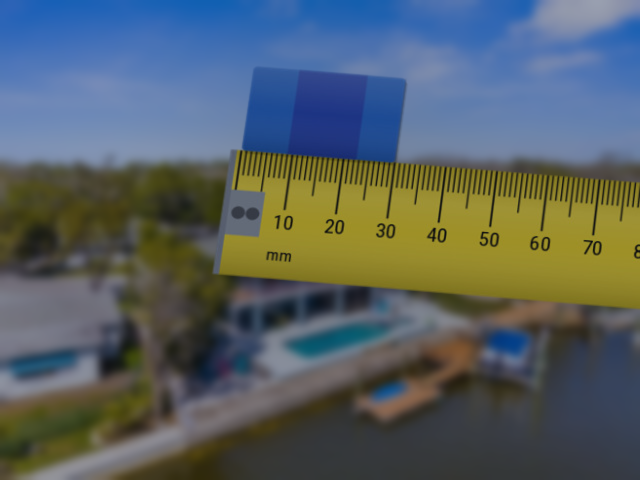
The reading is 30 mm
